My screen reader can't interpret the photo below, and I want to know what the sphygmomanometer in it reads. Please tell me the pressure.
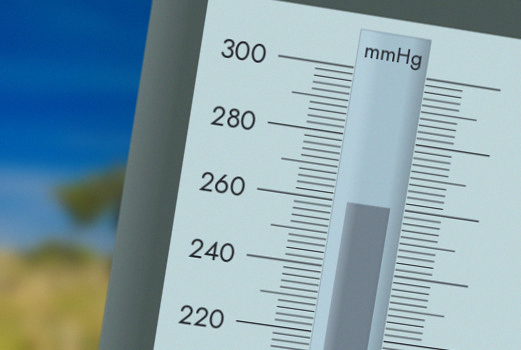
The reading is 260 mmHg
